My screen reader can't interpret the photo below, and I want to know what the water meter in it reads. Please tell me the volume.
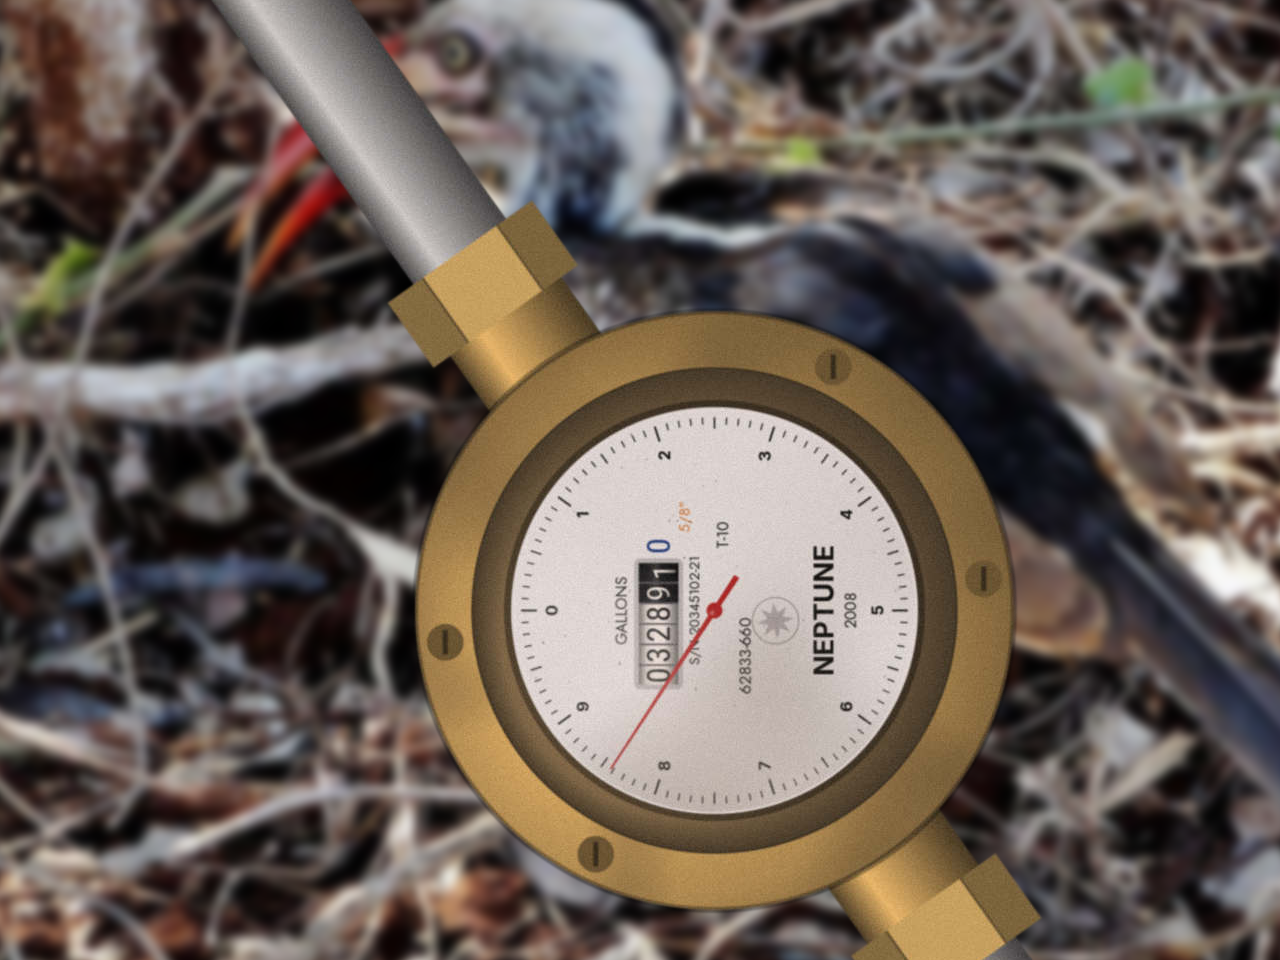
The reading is 328908.4 gal
